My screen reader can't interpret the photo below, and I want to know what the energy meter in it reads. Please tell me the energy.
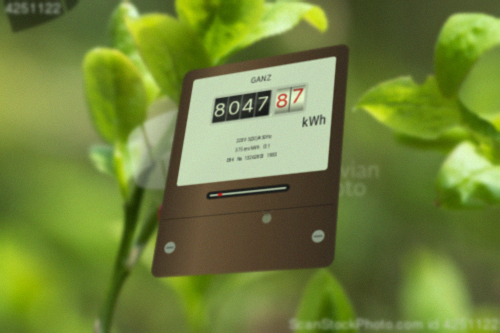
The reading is 8047.87 kWh
